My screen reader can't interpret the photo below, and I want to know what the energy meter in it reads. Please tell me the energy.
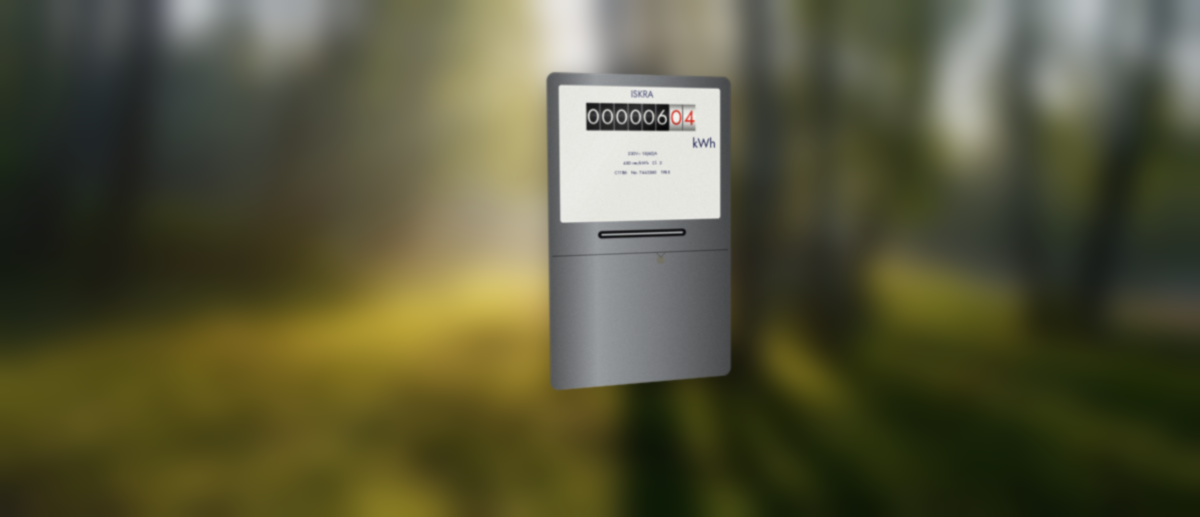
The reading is 6.04 kWh
